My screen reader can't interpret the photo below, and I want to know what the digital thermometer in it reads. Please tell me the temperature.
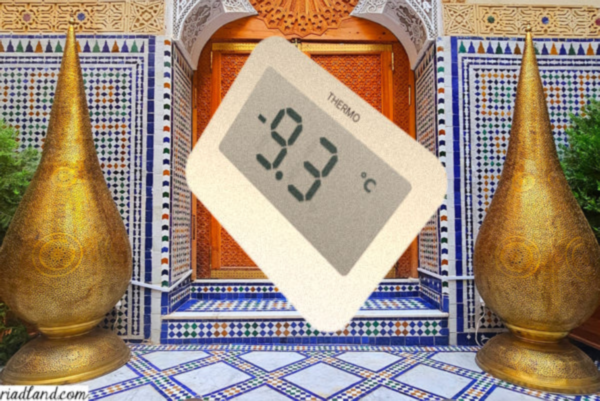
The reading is -9.3 °C
